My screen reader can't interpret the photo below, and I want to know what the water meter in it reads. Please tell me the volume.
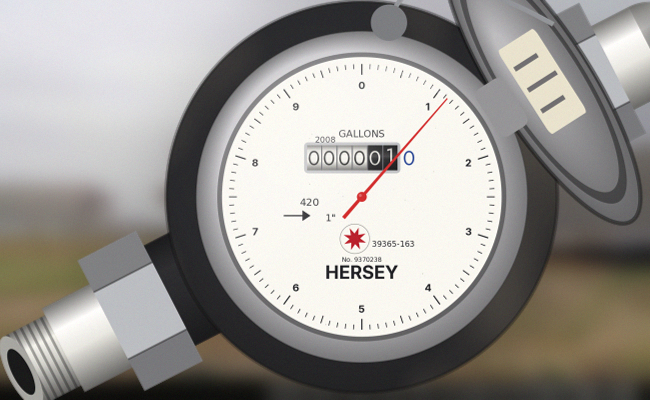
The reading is 11.1 gal
